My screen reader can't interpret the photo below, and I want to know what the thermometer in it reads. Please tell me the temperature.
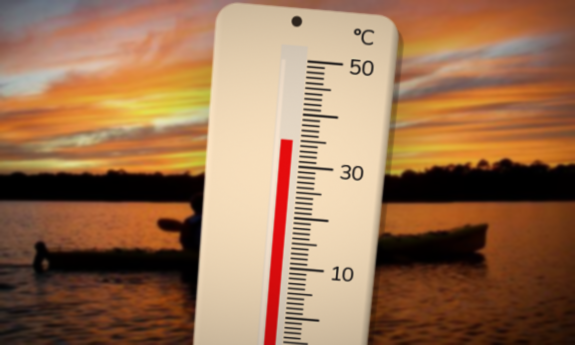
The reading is 35 °C
